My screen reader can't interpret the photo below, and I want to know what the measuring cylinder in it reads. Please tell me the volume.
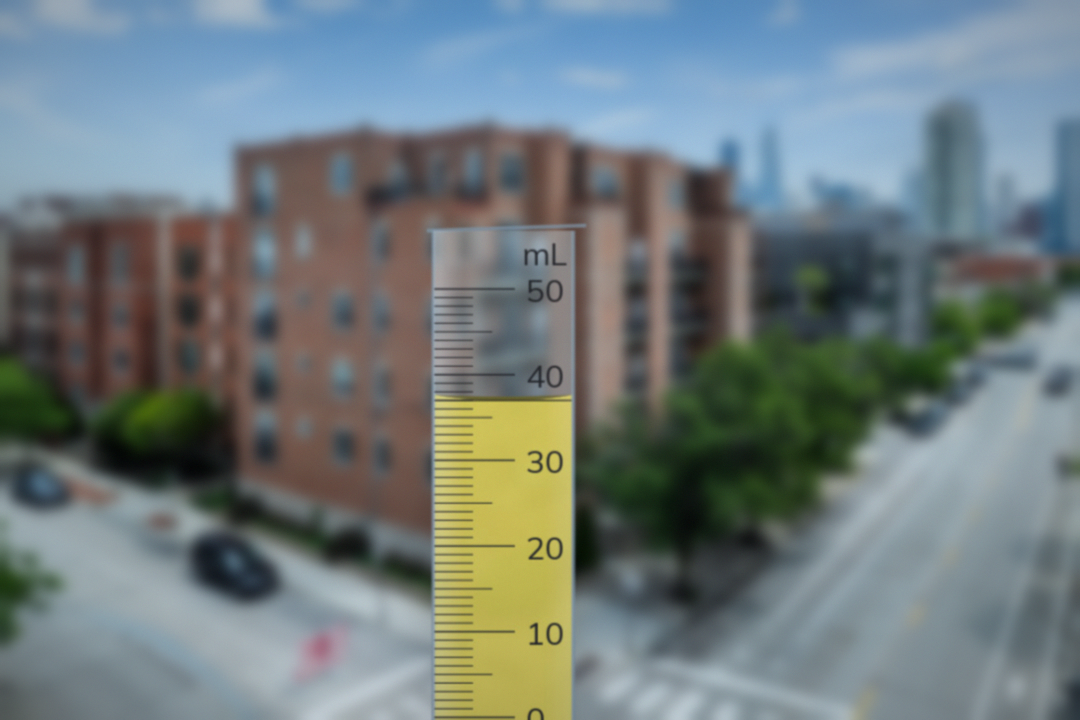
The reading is 37 mL
